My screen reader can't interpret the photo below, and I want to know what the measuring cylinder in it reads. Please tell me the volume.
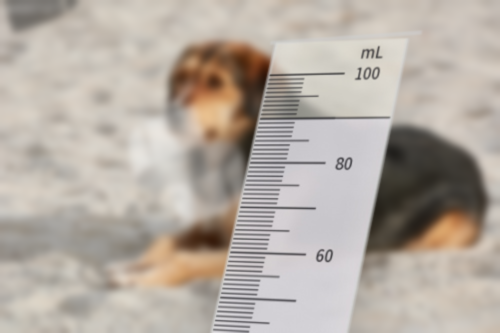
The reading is 90 mL
